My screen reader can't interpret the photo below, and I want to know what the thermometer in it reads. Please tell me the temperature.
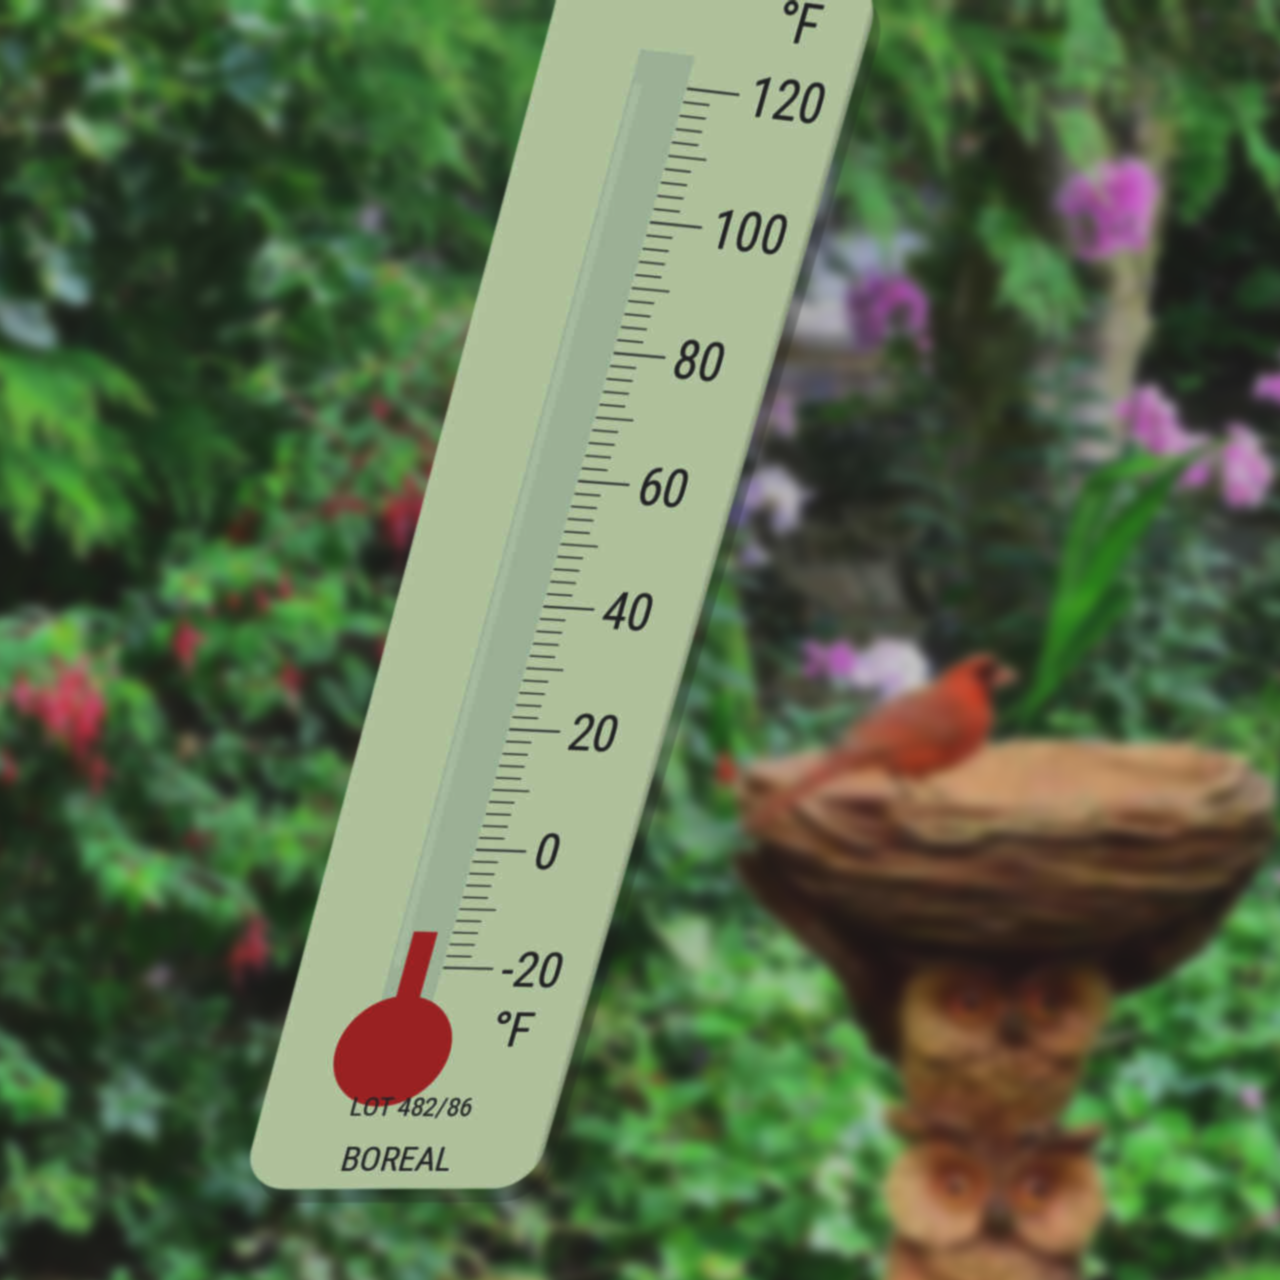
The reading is -14 °F
